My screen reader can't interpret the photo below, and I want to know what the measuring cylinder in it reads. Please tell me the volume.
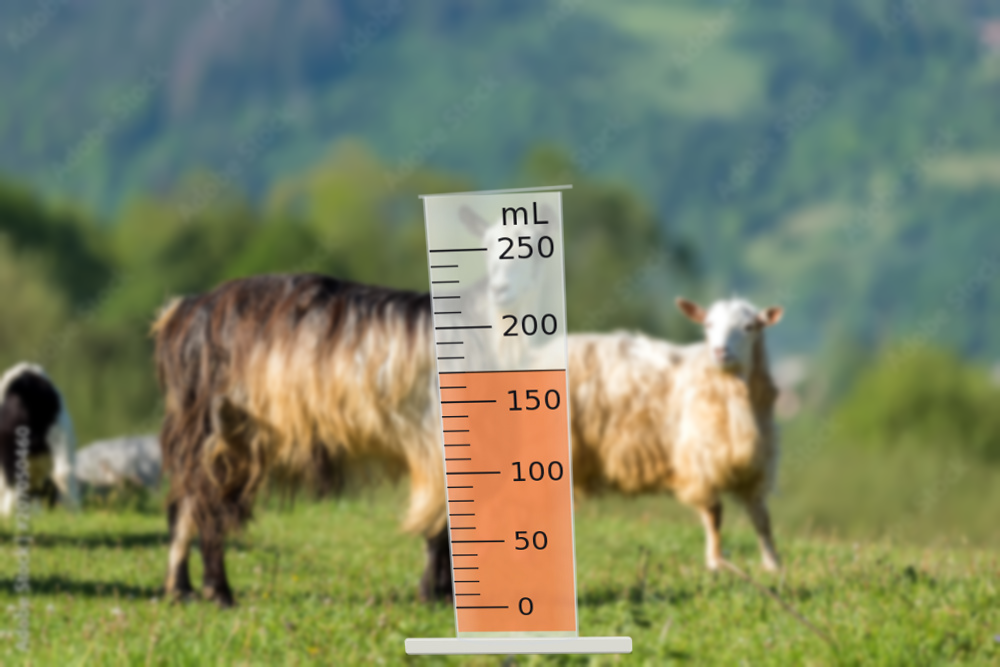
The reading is 170 mL
